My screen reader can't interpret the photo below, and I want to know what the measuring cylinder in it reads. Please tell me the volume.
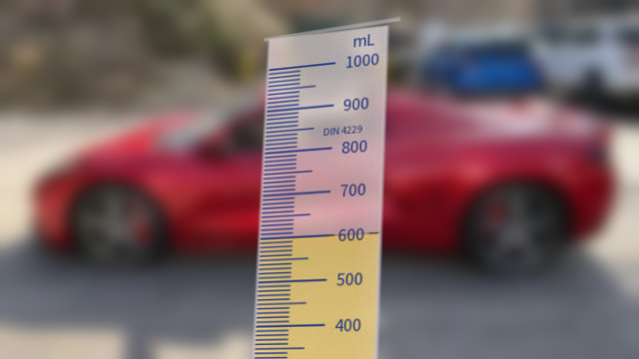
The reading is 600 mL
